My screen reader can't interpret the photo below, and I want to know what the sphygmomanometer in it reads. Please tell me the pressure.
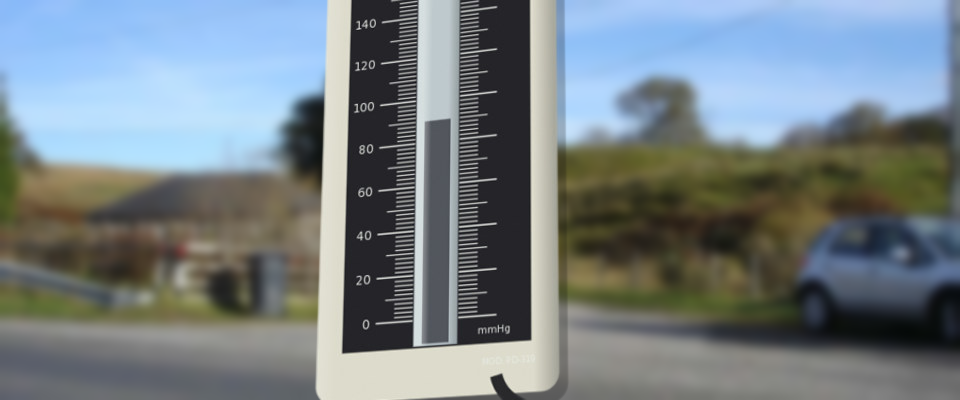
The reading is 90 mmHg
